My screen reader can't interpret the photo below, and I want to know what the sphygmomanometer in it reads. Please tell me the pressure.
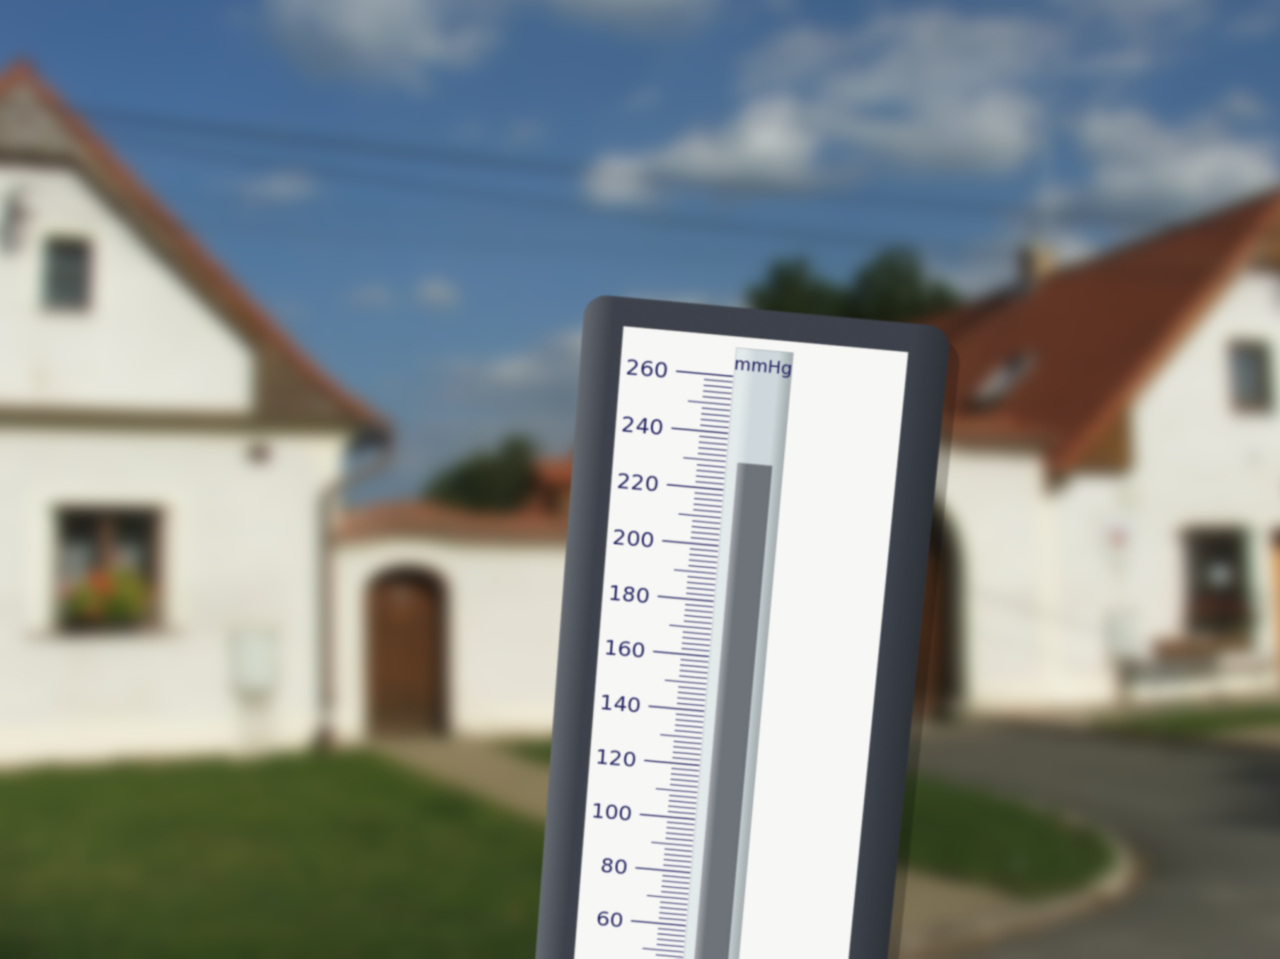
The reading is 230 mmHg
